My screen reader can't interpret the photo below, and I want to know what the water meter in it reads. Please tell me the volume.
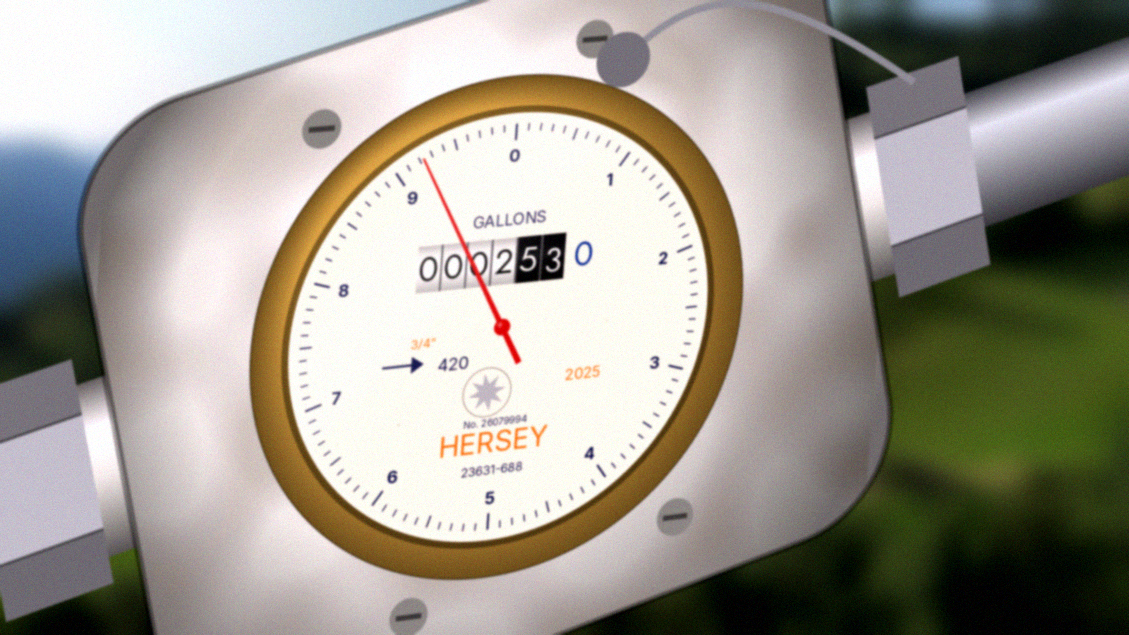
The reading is 2529.2 gal
